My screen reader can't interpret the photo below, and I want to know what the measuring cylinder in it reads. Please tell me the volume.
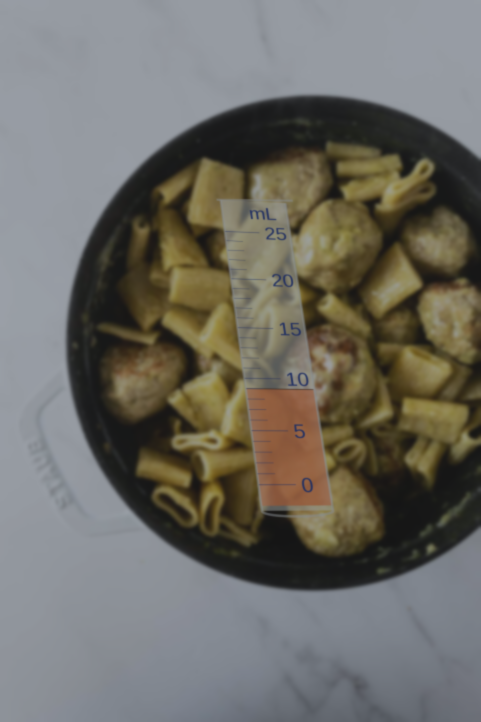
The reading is 9 mL
